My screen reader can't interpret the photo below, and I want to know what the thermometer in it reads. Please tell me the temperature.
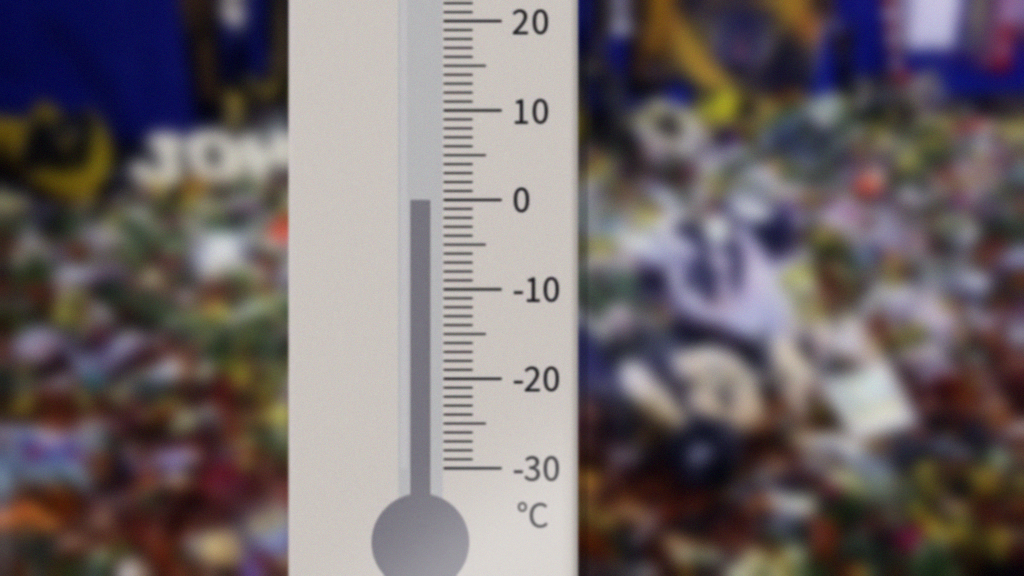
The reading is 0 °C
